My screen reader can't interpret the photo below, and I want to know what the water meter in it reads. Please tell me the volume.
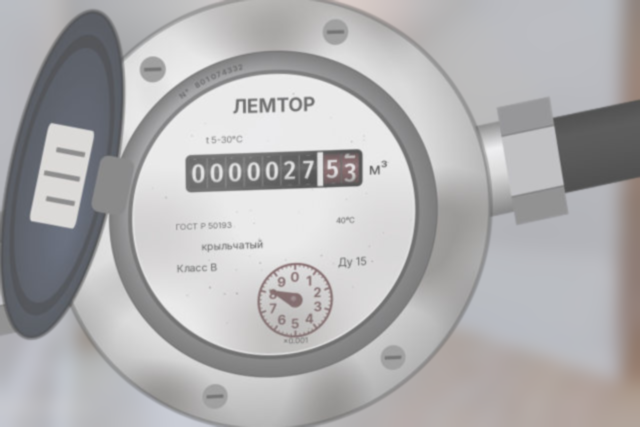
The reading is 27.528 m³
